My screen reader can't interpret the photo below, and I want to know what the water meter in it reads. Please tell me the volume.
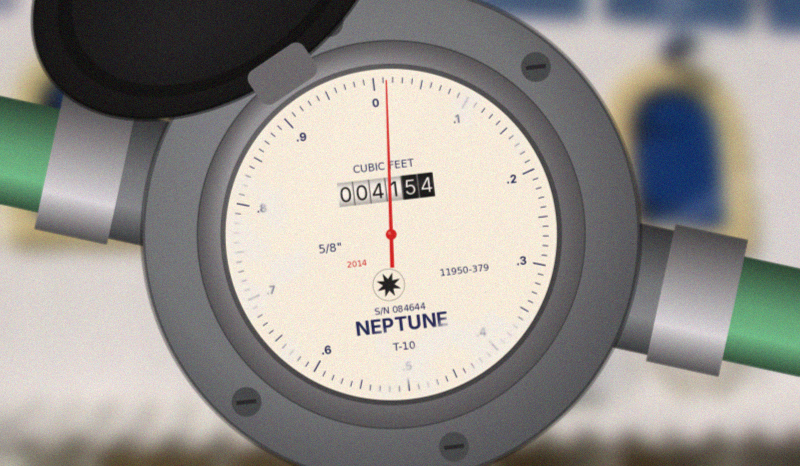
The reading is 4154.01 ft³
